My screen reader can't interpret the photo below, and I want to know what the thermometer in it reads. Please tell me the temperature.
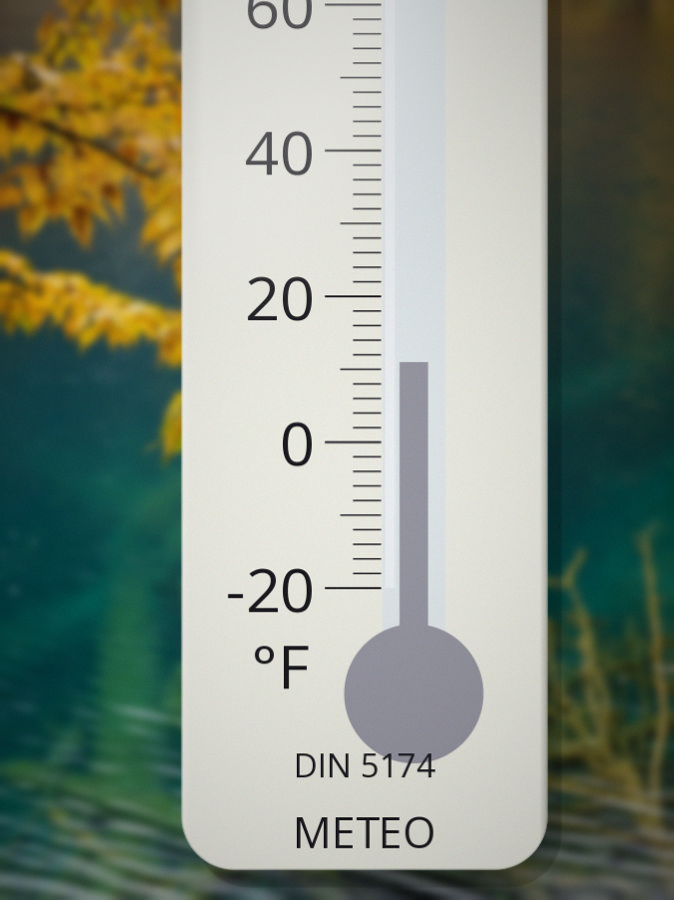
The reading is 11 °F
